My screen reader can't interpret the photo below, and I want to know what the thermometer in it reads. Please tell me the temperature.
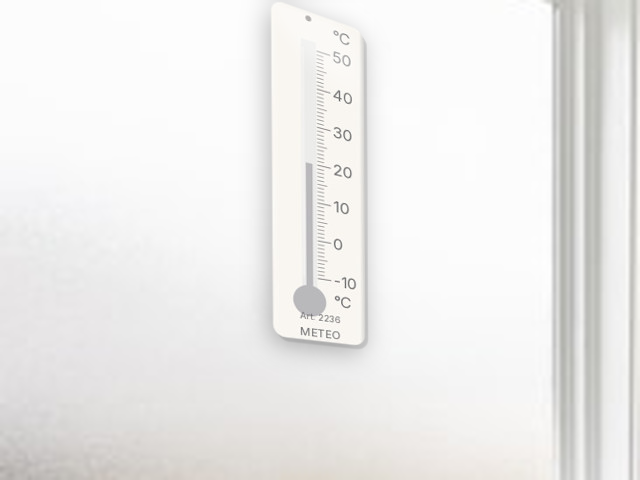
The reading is 20 °C
